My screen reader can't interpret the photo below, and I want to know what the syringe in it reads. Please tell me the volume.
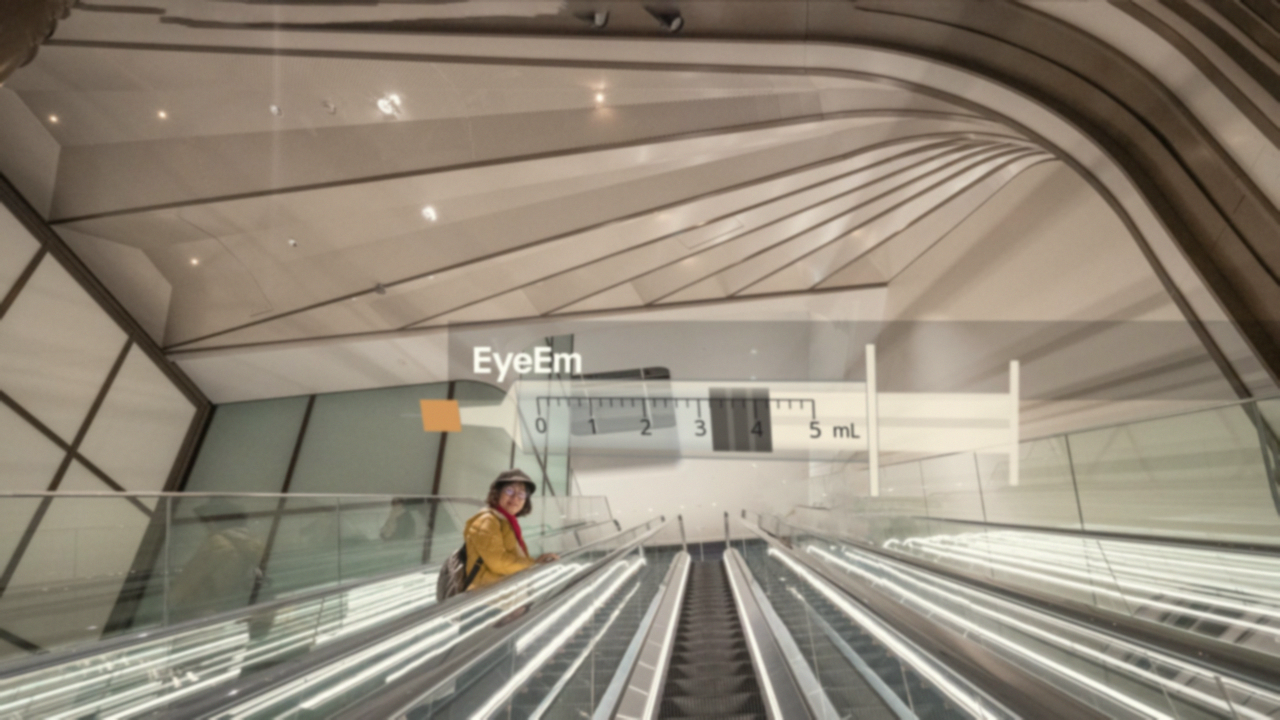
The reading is 3.2 mL
